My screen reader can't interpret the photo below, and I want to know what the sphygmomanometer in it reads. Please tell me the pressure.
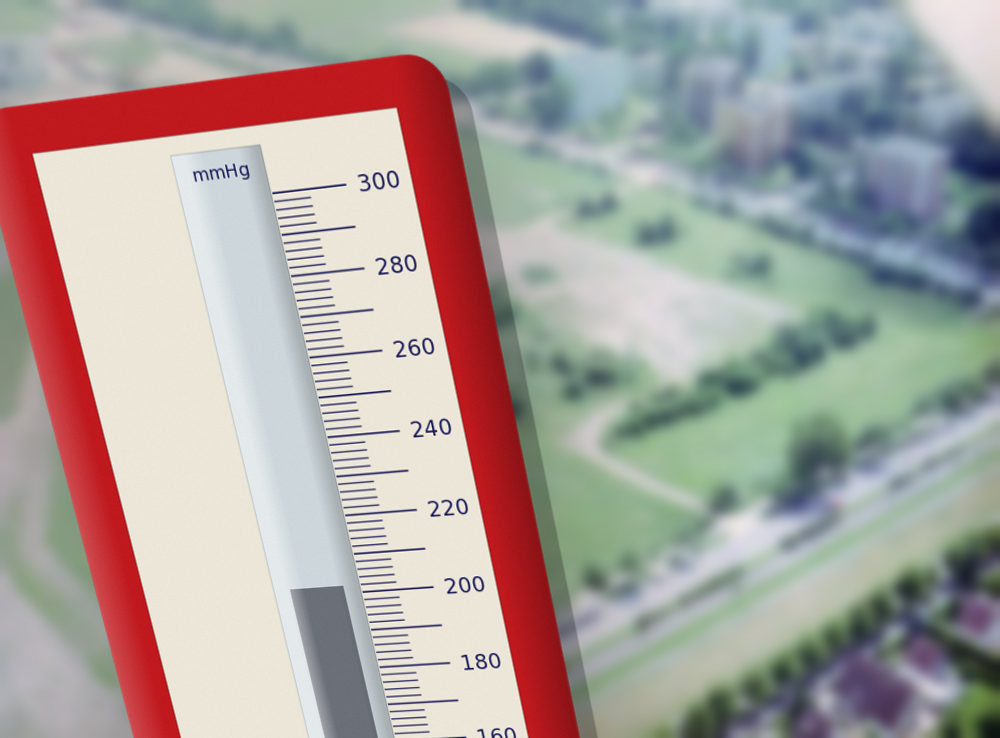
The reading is 202 mmHg
